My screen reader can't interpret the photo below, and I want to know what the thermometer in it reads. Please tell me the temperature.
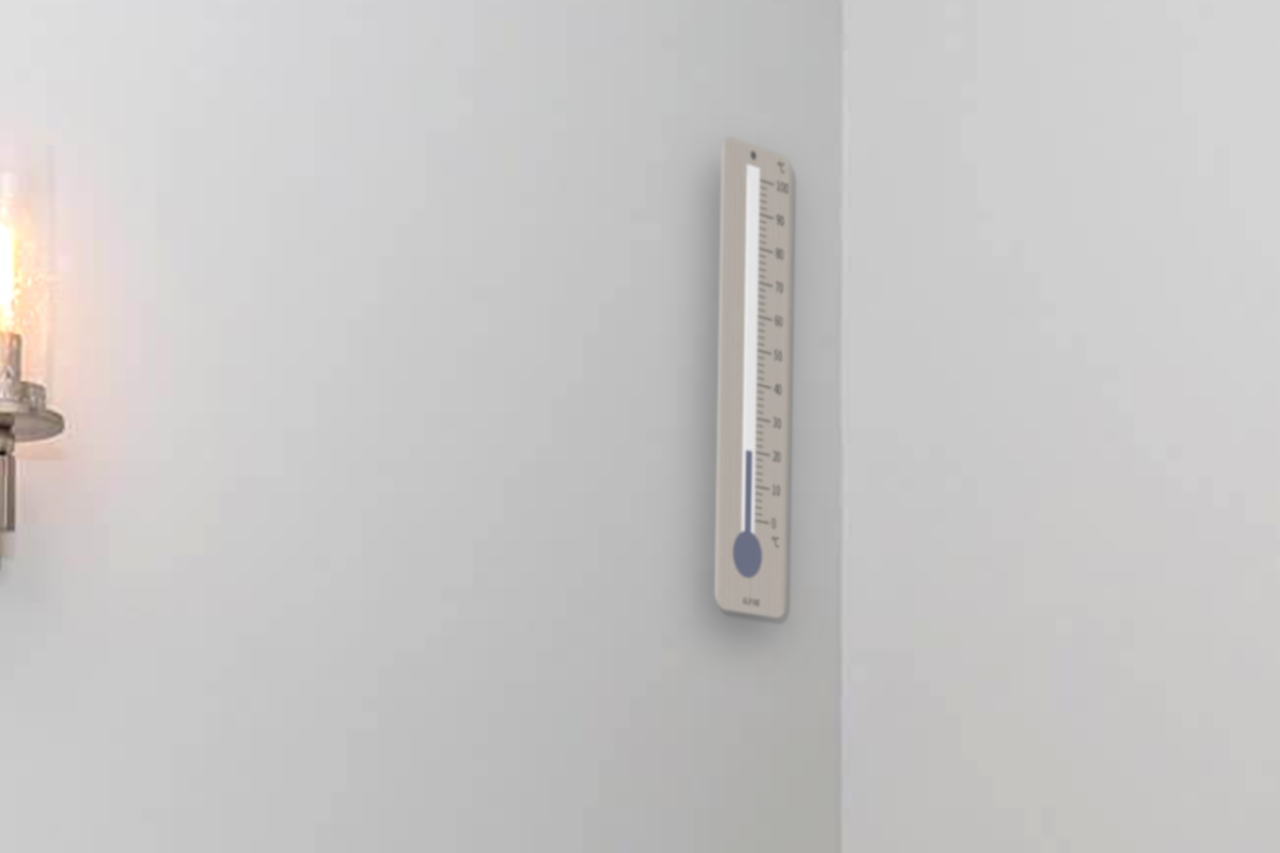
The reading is 20 °C
